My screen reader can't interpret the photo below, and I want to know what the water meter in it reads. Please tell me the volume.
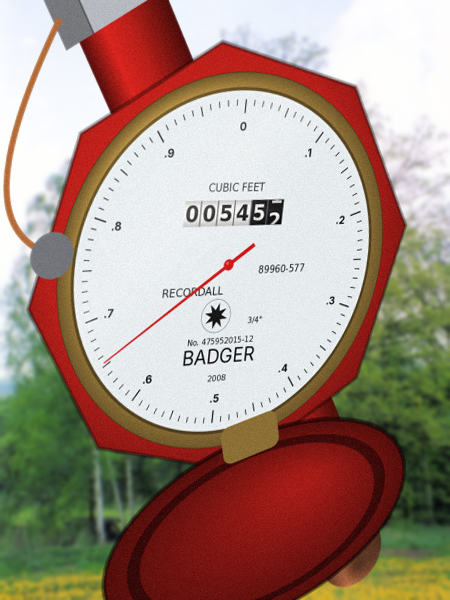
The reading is 5451.65 ft³
